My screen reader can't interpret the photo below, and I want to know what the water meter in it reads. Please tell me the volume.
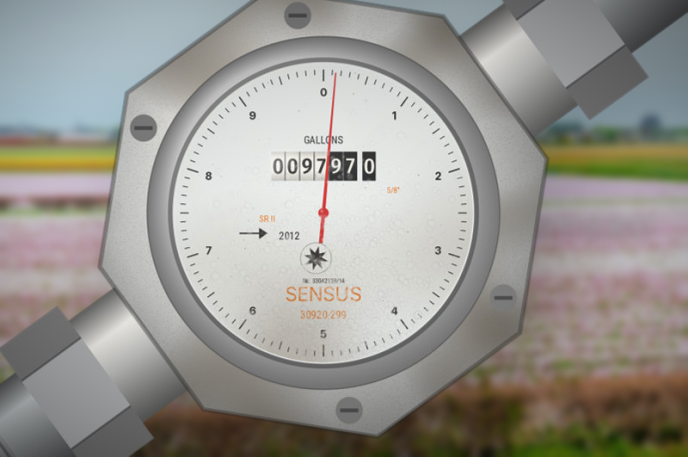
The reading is 97970.1 gal
